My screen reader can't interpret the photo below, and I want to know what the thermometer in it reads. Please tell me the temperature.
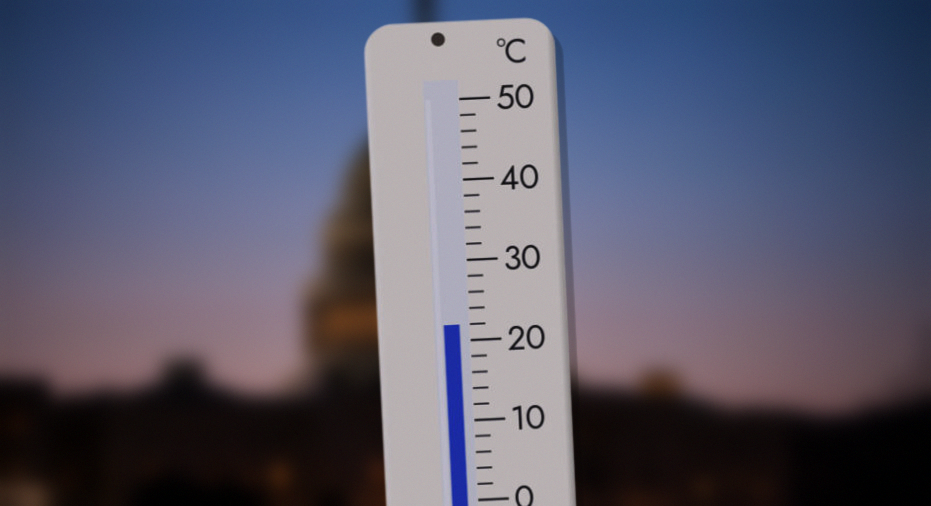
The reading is 22 °C
